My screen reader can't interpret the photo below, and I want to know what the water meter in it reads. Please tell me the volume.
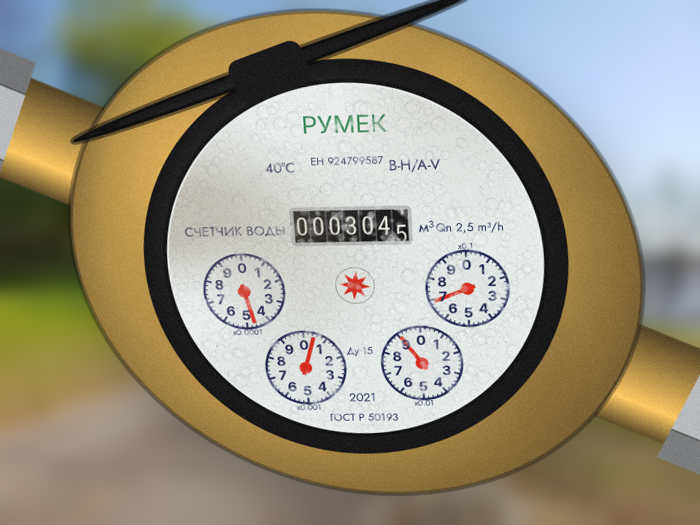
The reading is 3044.6904 m³
